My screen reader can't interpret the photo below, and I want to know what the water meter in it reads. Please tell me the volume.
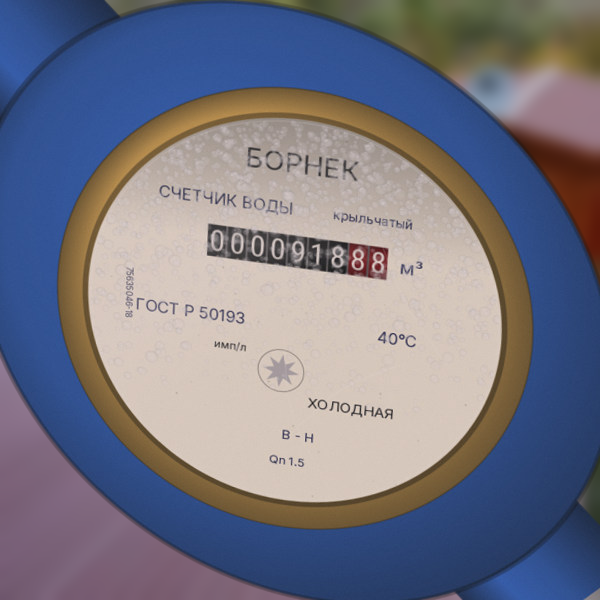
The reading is 918.88 m³
